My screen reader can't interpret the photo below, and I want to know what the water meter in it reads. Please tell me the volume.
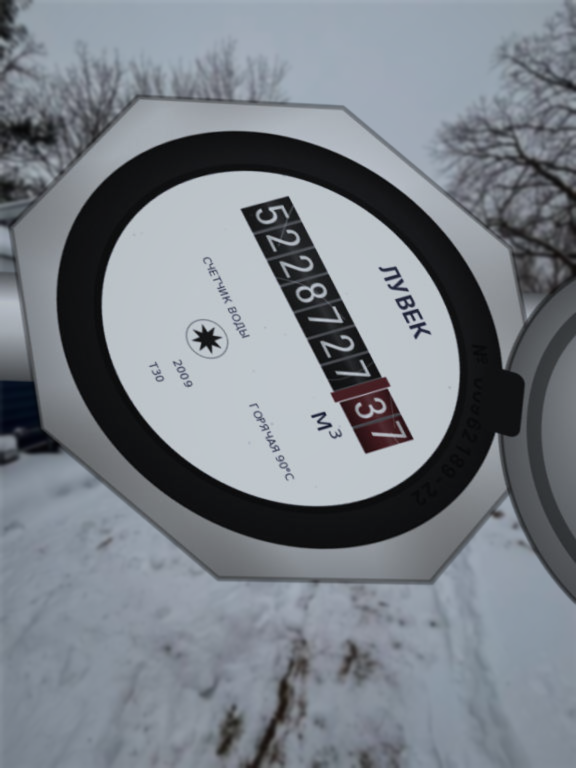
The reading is 5228727.37 m³
